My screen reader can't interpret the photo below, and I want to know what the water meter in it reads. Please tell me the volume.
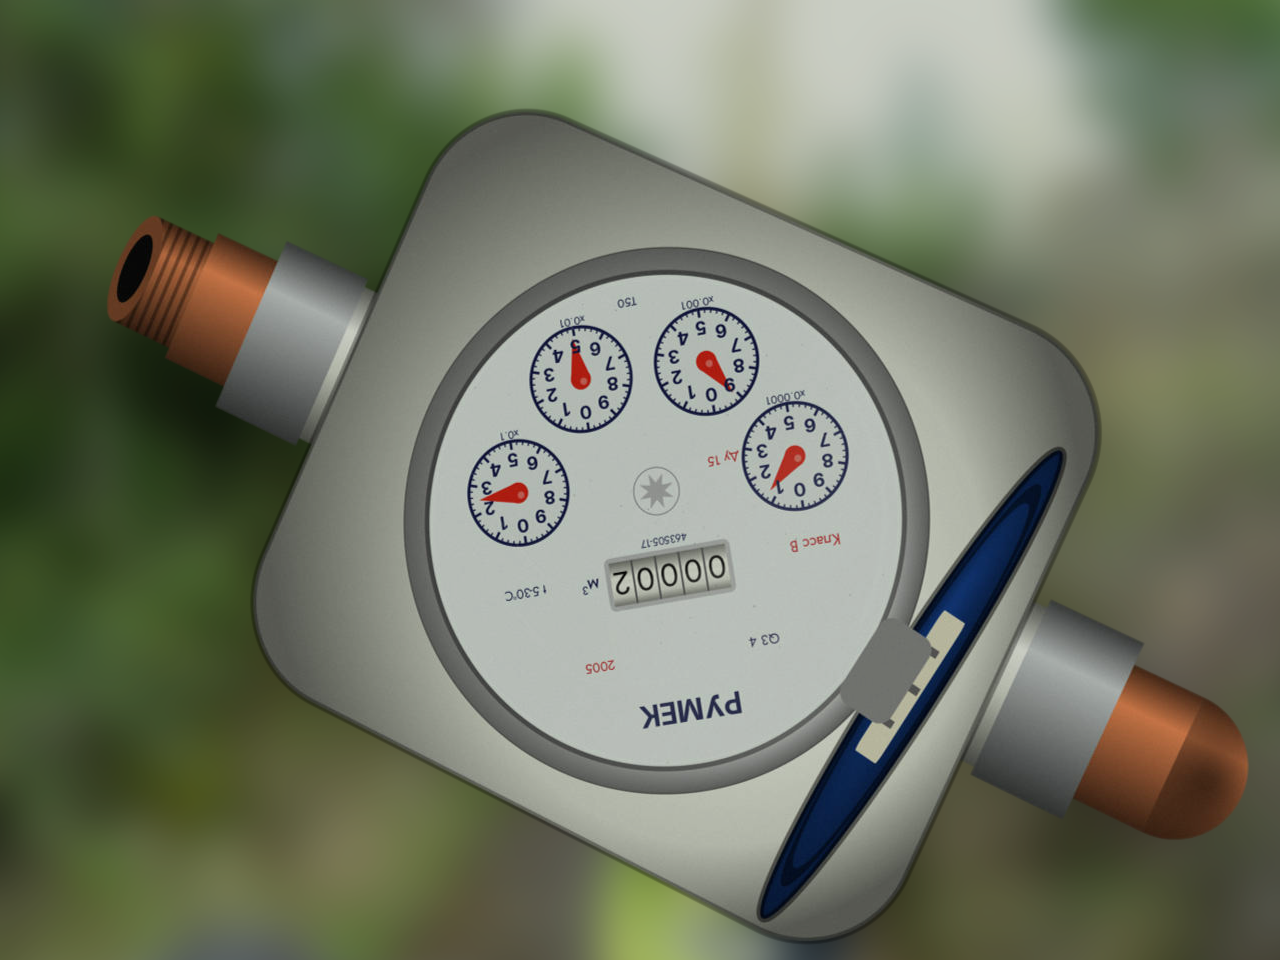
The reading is 2.2491 m³
